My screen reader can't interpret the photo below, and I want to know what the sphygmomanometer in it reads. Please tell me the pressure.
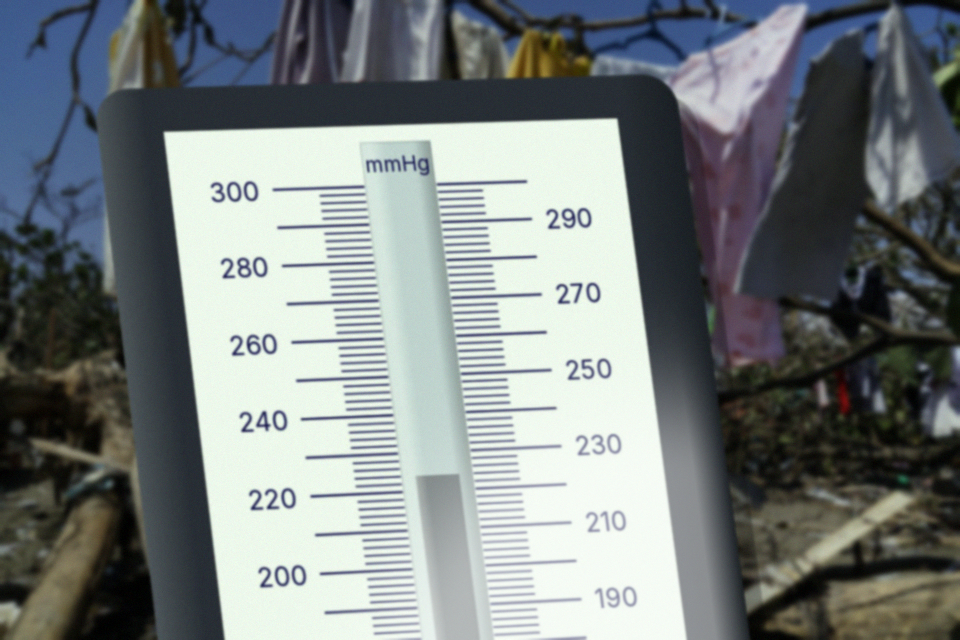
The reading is 224 mmHg
